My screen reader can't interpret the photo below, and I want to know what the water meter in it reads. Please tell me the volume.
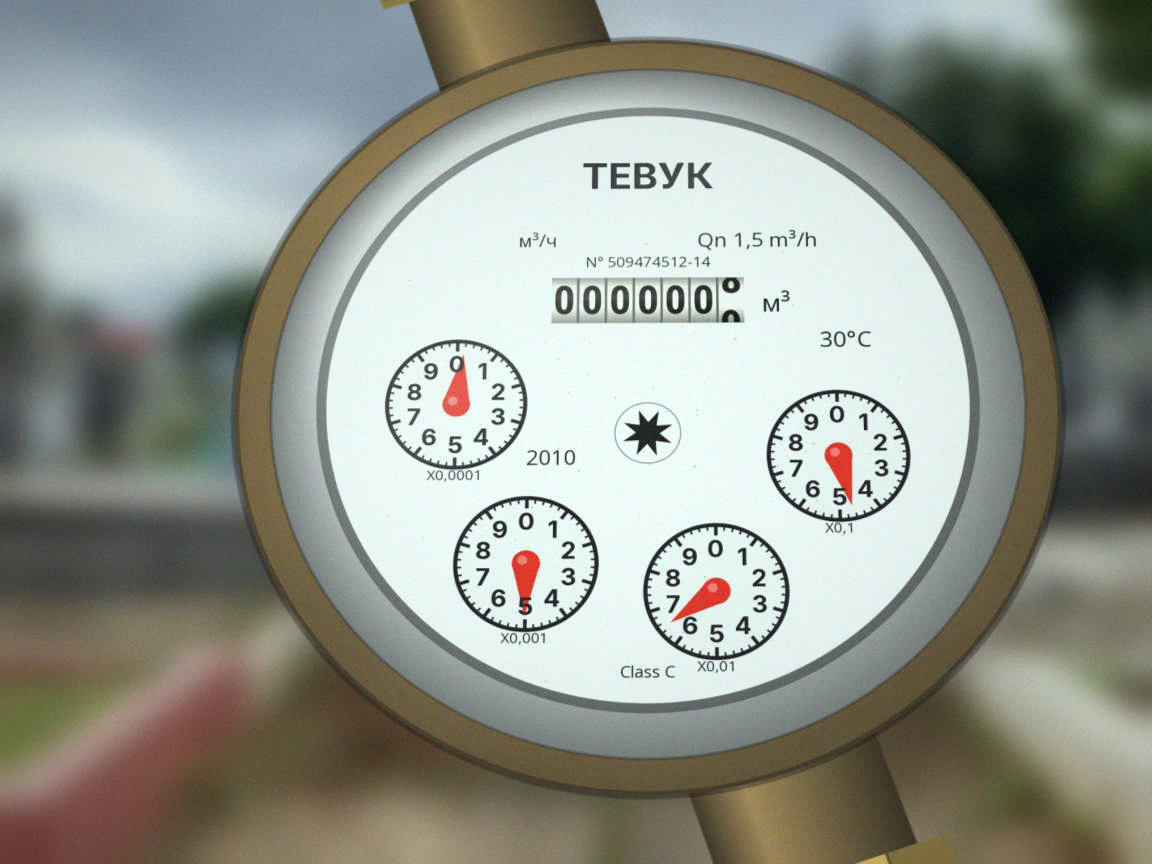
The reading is 8.4650 m³
